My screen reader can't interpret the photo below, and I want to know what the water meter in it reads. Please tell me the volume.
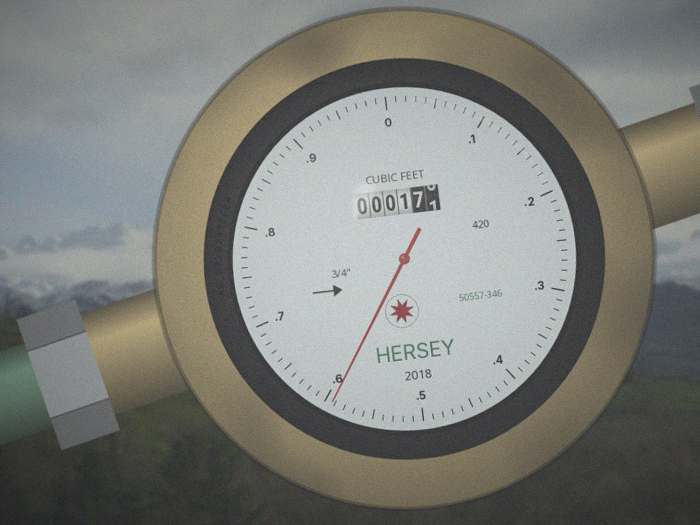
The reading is 170.59 ft³
